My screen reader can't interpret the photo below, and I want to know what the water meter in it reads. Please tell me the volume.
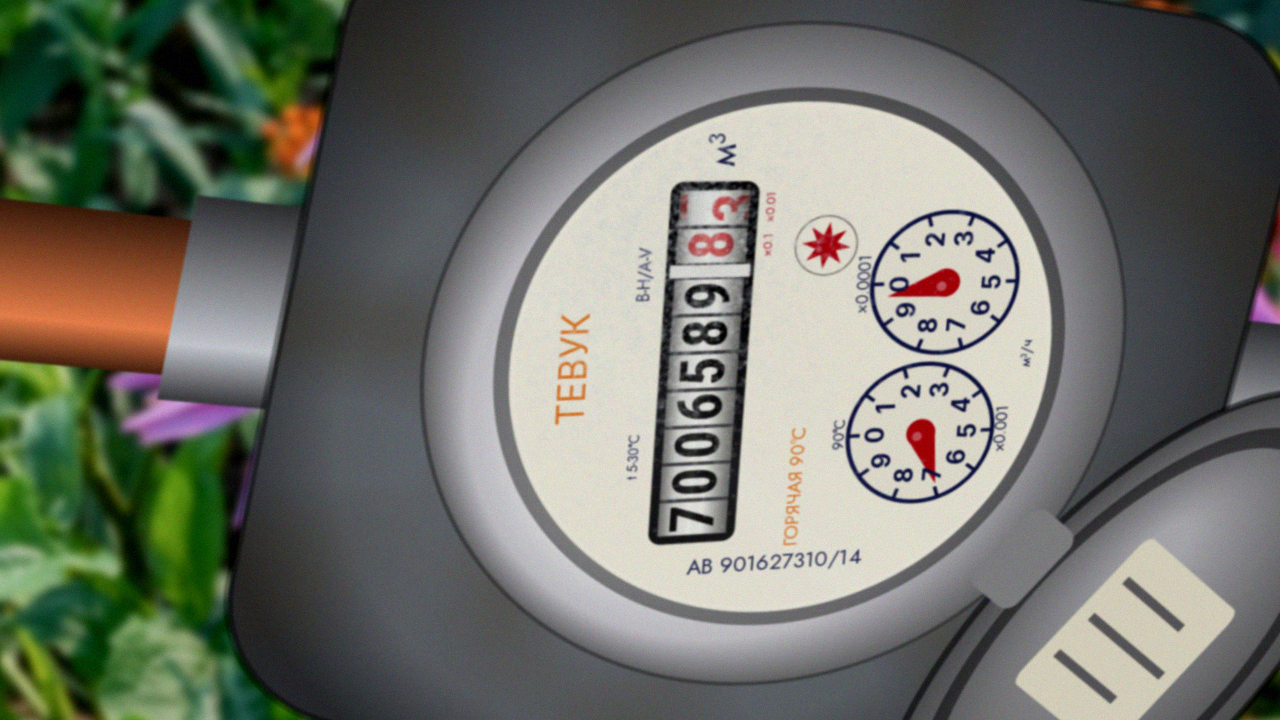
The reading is 7006589.8269 m³
